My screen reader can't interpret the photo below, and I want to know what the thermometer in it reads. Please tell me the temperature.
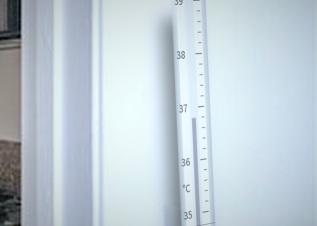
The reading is 36.8 °C
